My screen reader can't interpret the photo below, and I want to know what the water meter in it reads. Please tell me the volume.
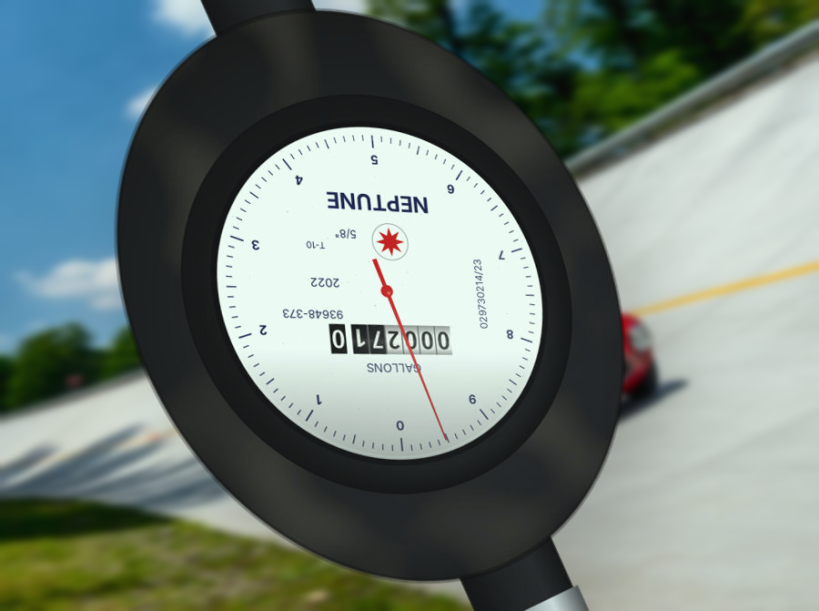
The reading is 2709.5 gal
